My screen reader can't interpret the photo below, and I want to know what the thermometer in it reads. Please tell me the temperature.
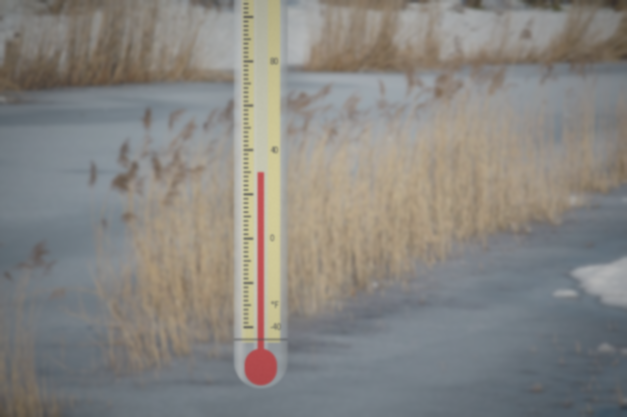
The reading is 30 °F
